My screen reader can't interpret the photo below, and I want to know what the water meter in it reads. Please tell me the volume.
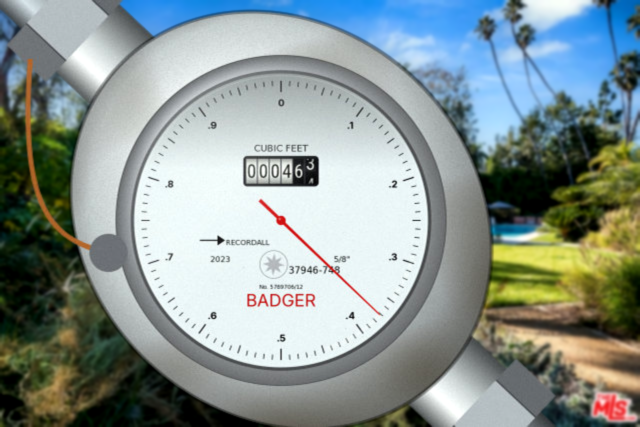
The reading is 463.37 ft³
